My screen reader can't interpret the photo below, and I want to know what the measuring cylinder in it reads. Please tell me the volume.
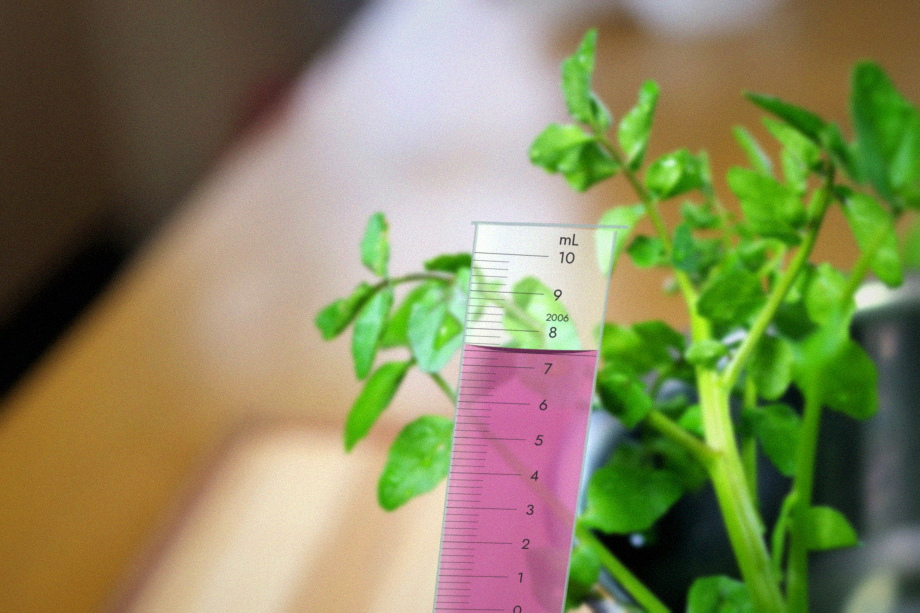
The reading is 7.4 mL
